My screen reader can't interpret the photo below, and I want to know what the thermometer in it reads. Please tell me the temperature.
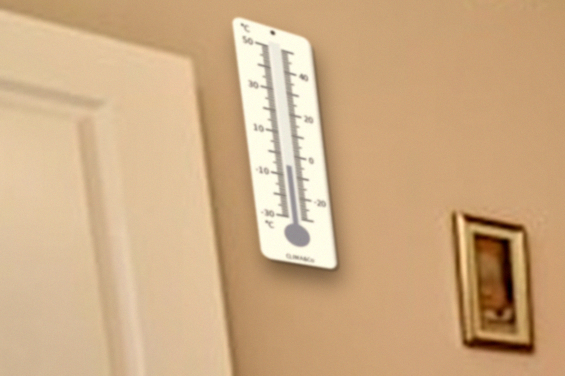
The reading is -5 °C
